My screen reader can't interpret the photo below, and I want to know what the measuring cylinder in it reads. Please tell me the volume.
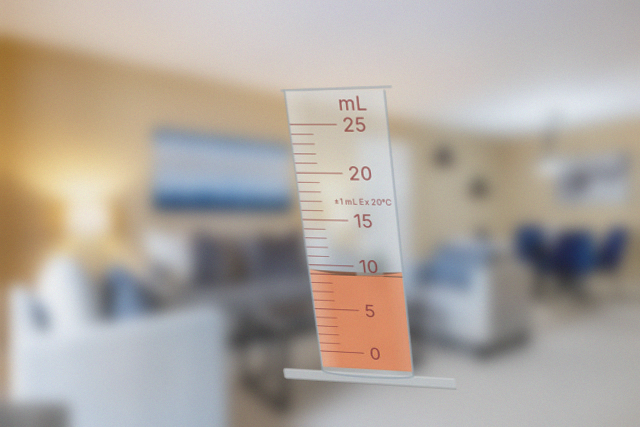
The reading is 9 mL
